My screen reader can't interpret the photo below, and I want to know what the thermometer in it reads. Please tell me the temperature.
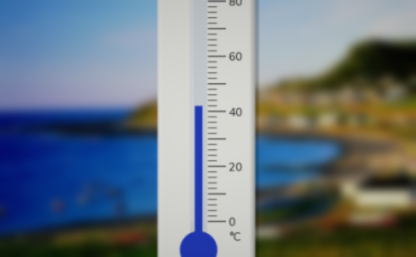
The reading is 42 °C
